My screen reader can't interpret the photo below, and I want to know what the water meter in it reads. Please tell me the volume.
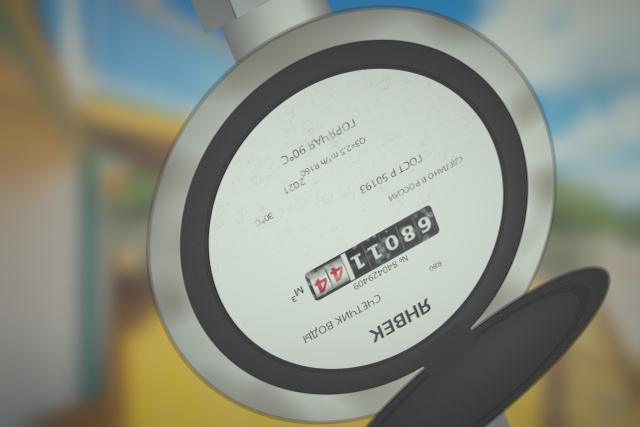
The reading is 68011.44 m³
